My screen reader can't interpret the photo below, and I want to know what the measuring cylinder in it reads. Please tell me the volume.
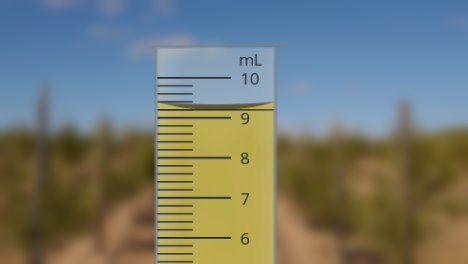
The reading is 9.2 mL
